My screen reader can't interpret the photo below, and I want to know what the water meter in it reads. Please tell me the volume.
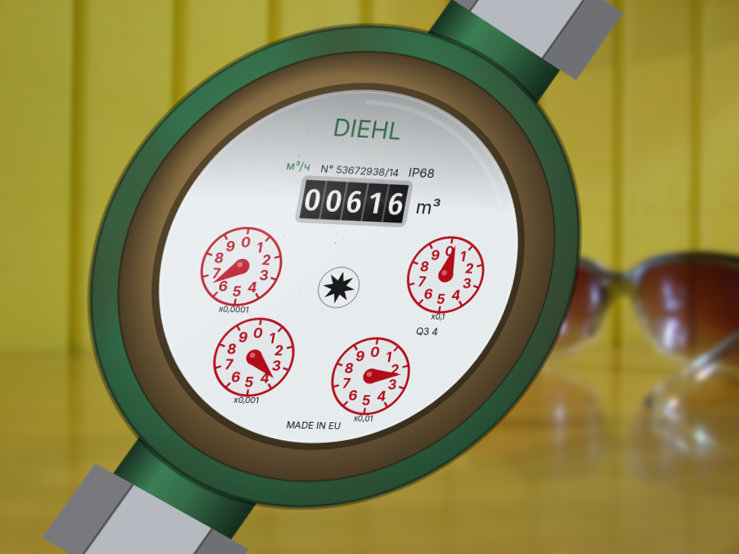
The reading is 616.0236 m³
